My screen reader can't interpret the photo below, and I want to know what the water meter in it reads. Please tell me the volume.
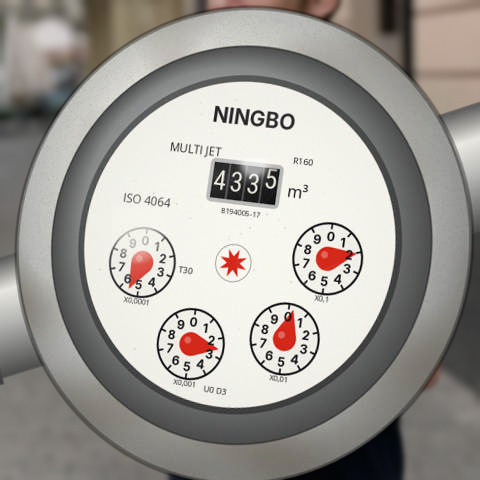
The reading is 4335.2025 m³
